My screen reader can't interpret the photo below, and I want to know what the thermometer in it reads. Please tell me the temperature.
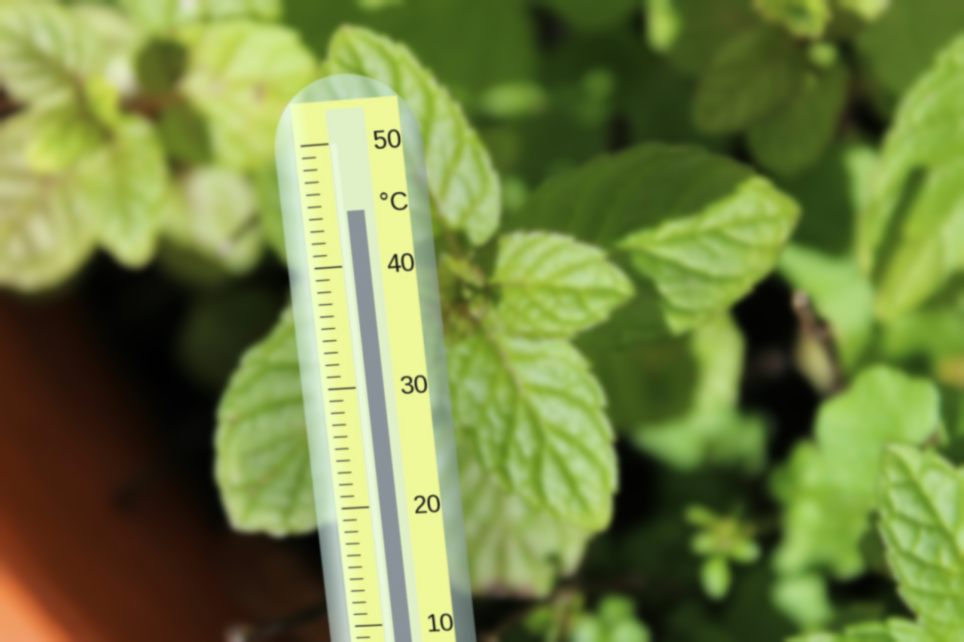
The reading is 44.5 °C
